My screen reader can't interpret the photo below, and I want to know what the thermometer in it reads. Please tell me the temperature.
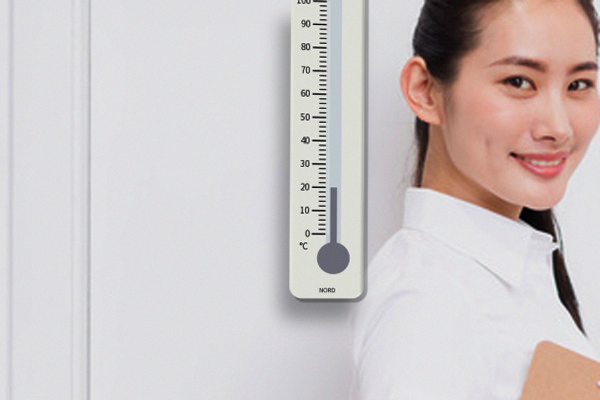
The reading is 20 °C
